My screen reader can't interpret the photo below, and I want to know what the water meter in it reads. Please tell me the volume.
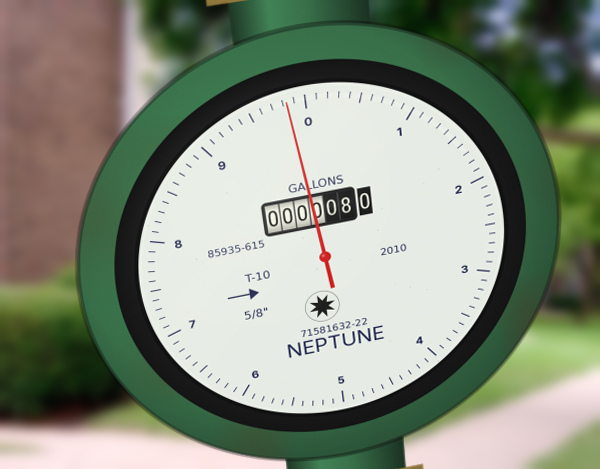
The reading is 79.8 gal
